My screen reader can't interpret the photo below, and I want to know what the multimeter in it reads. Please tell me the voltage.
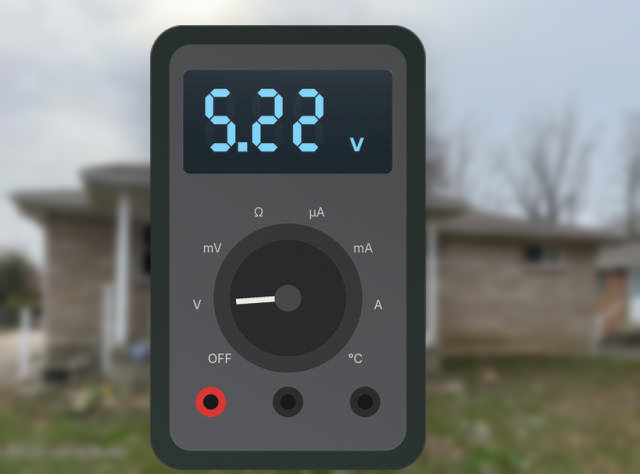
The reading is 5.22 V
